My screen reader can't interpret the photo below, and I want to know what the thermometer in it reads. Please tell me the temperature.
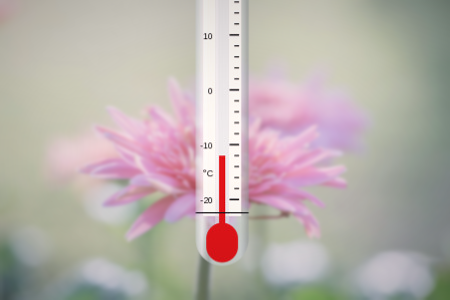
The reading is -12 °C
